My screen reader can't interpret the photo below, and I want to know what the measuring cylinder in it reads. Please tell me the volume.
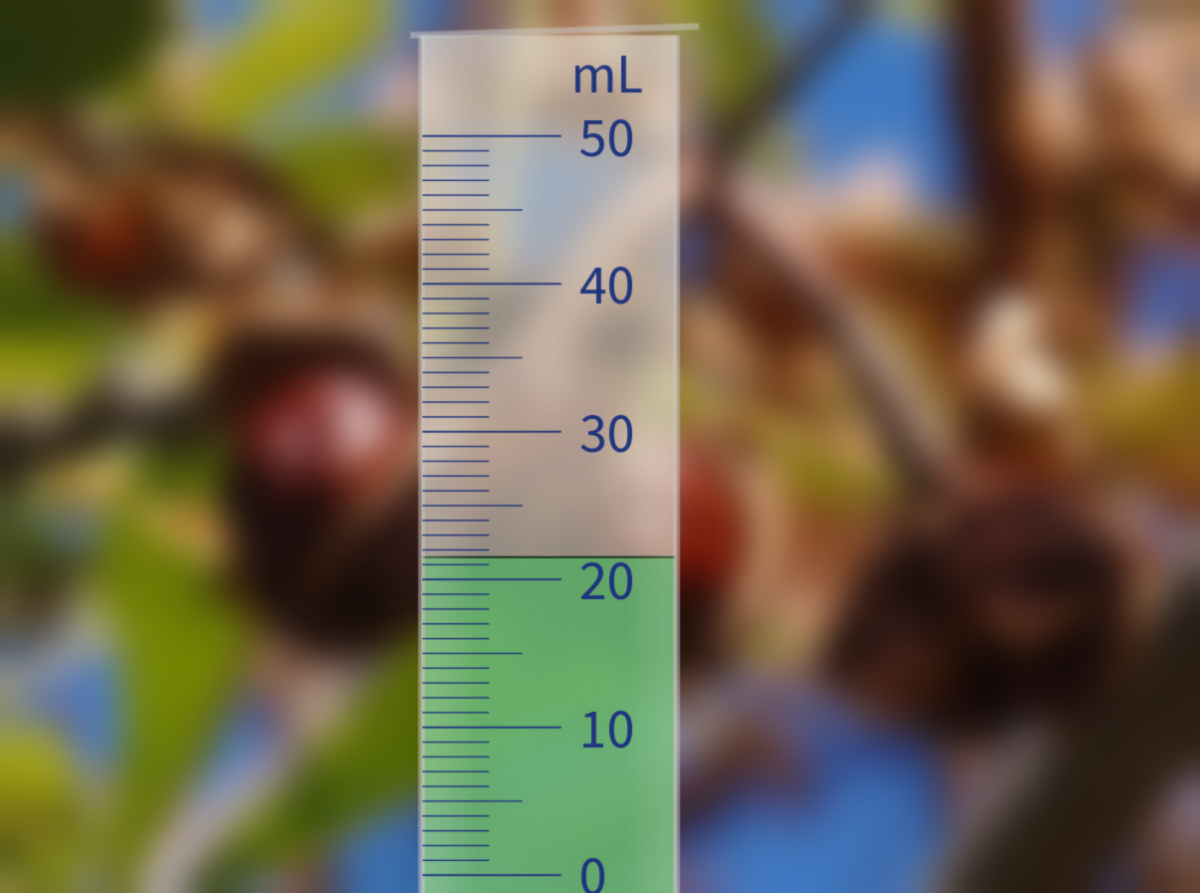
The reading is 21.5 mL
